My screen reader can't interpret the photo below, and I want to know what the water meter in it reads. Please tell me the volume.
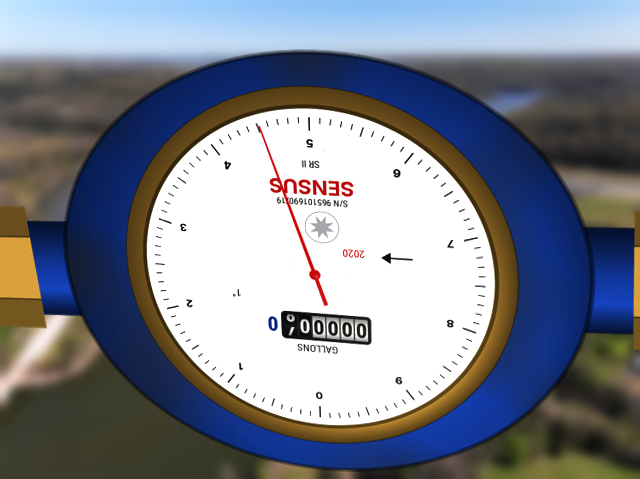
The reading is 74.5 gal
